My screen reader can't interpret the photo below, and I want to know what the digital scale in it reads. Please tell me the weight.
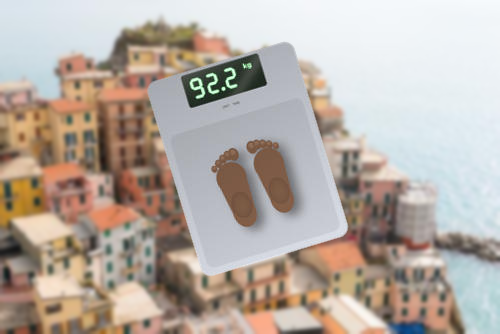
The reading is 92.2 kg
